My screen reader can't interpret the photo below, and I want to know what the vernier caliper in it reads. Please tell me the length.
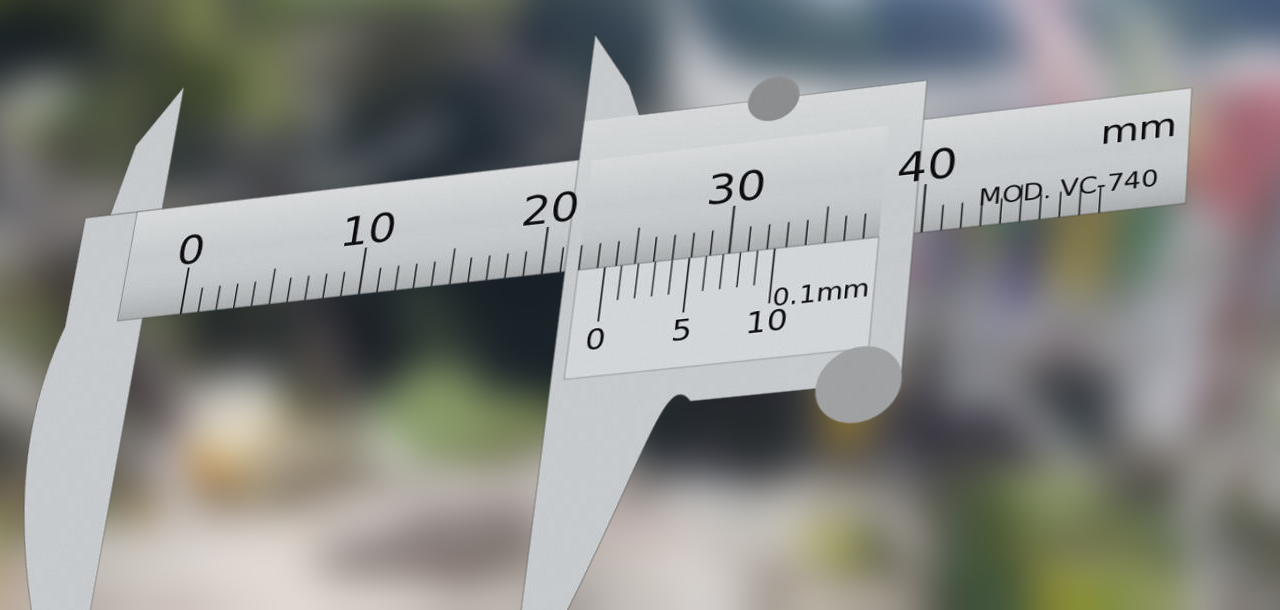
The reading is 23.4 mm
